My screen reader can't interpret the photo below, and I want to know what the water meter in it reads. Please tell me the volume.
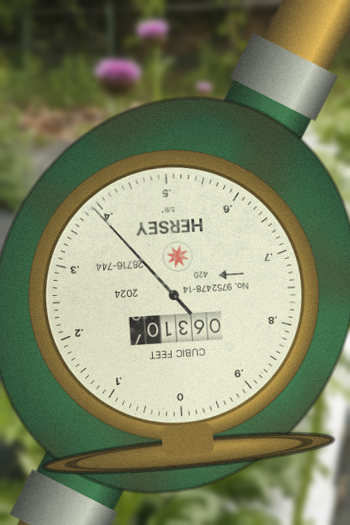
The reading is 63107.39 ft³
